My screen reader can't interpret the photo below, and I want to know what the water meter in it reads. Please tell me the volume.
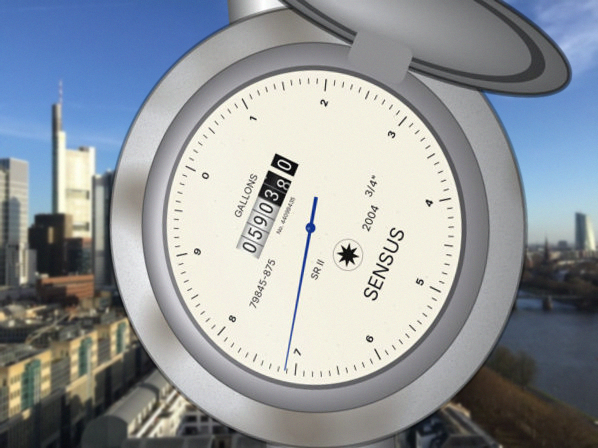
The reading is 590377.1 gal
